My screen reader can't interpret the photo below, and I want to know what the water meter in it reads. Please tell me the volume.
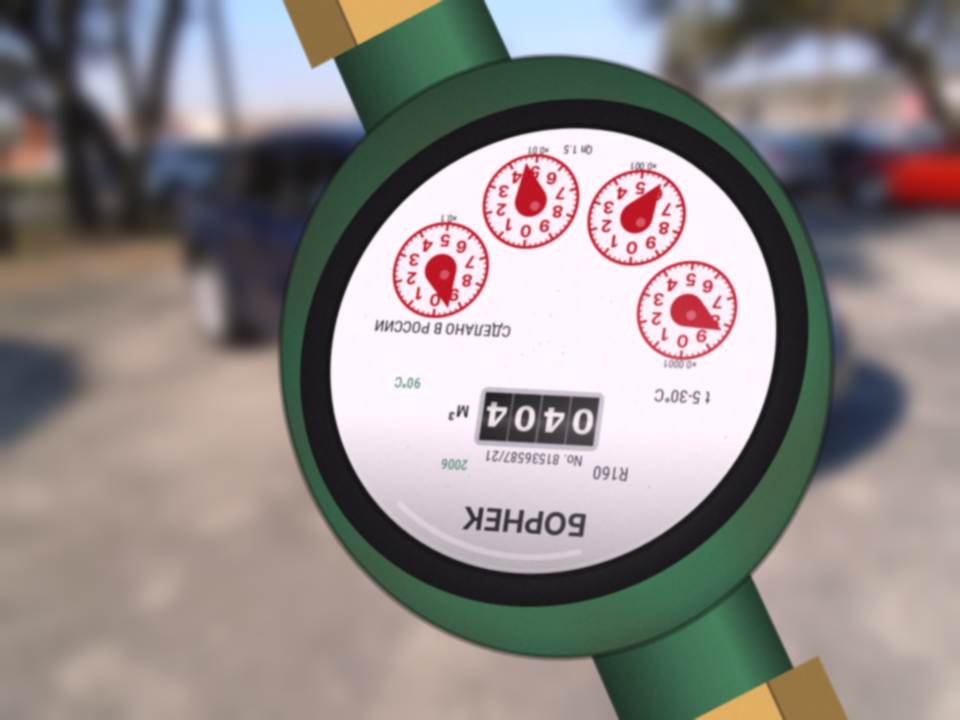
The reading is 403.9458 m³
